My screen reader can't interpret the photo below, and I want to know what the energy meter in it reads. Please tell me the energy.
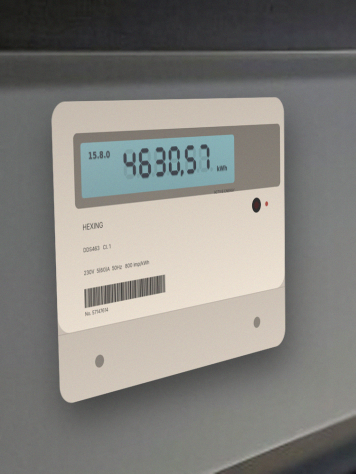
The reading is 4630.57 kWh
